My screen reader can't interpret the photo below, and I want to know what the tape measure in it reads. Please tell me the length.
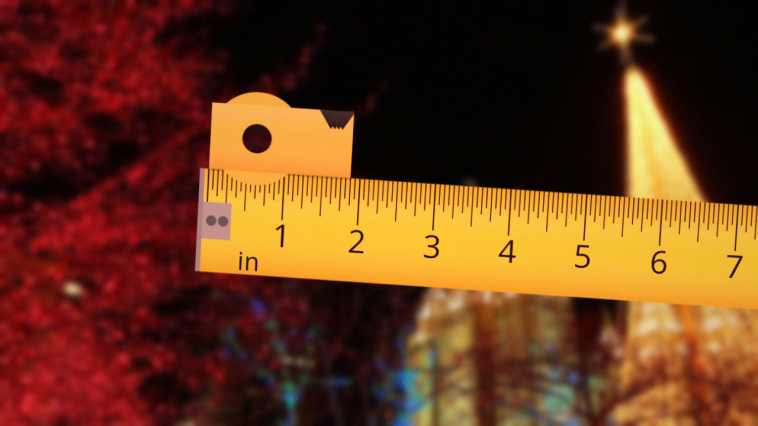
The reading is 1.875 in
